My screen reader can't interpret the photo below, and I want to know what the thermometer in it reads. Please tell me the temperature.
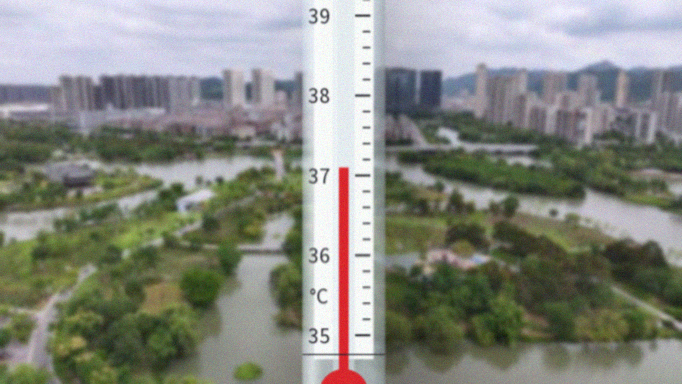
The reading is 37.1 °C
